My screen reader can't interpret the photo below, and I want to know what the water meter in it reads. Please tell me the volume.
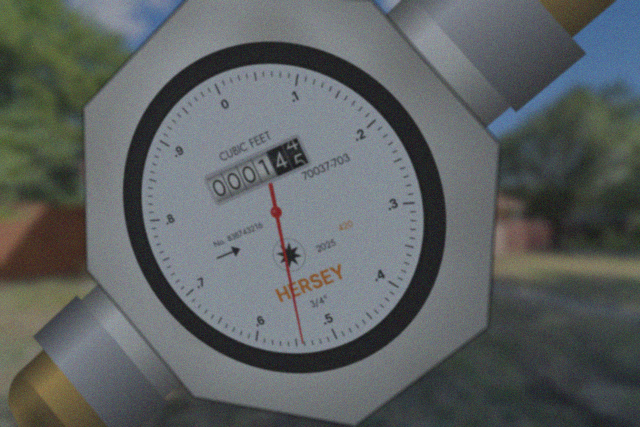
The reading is 144.54 ft³
